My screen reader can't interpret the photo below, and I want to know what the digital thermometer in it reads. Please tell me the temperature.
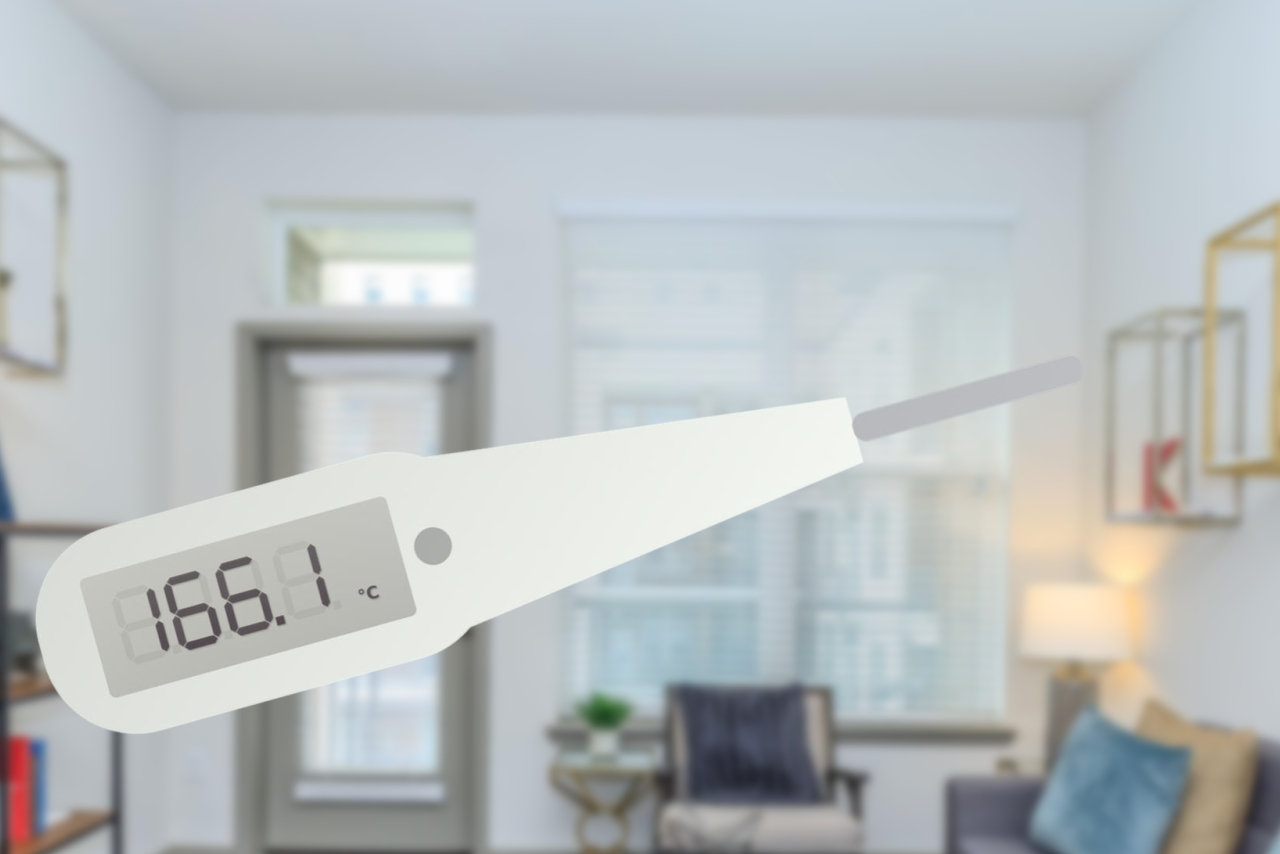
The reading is 166.1 °C
